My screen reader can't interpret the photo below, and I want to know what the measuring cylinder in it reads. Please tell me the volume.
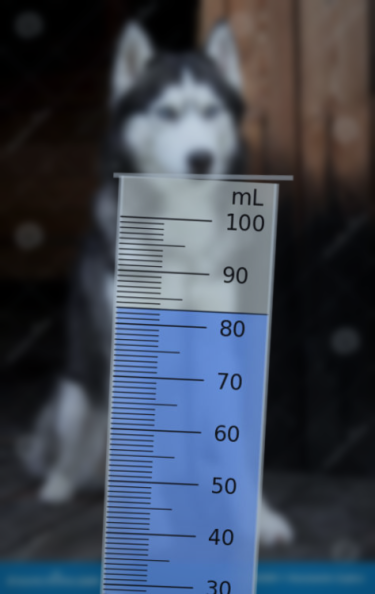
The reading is 83 mL
